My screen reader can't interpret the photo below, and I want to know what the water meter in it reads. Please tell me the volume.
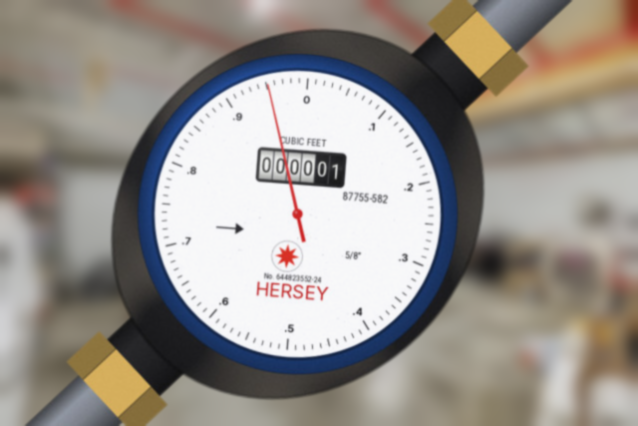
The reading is 0.95 ft³
